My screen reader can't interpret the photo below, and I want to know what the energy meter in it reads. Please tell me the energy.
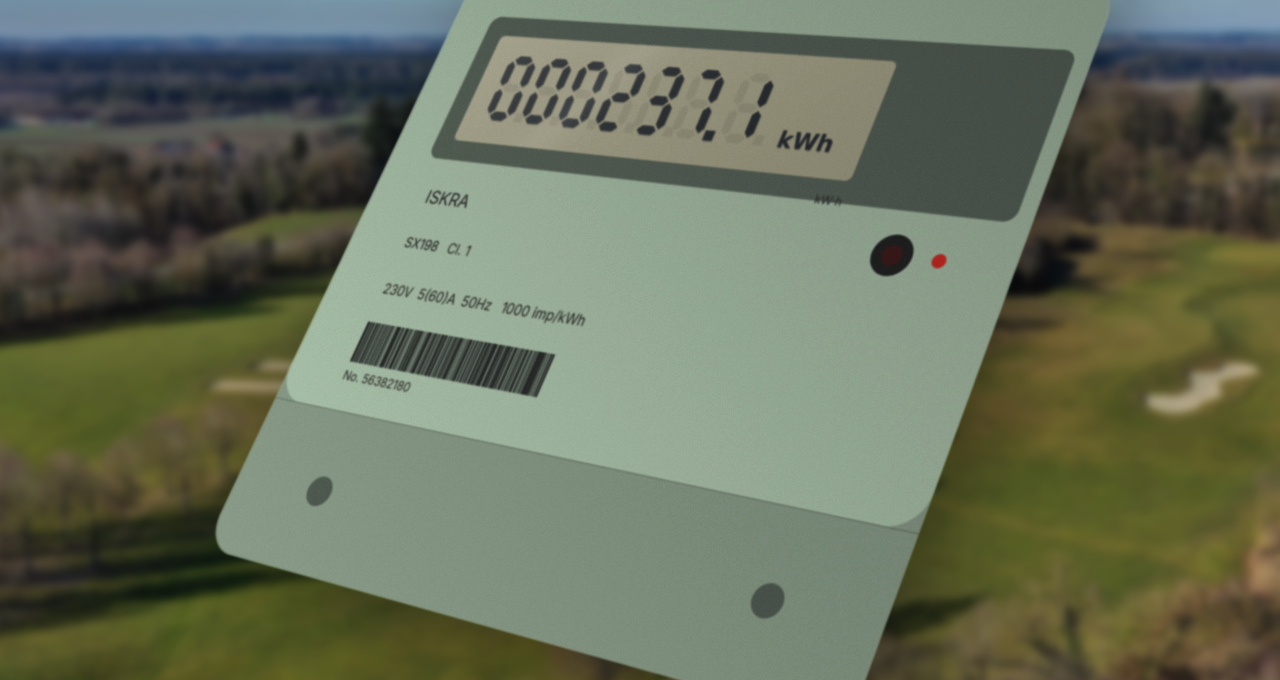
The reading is 237.1 kWh
